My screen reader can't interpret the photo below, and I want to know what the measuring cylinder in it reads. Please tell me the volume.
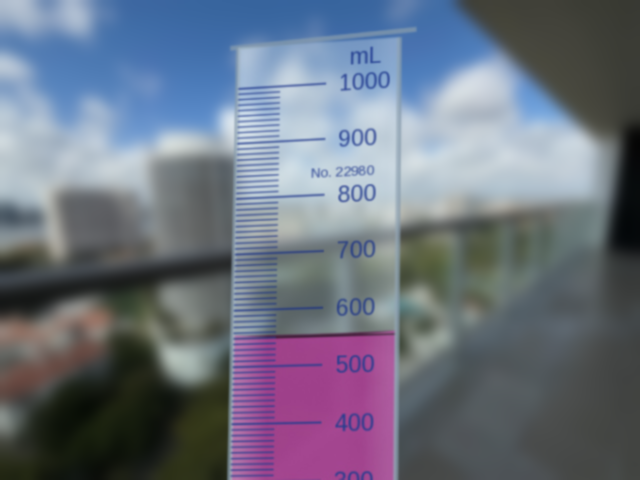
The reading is 550 mL
